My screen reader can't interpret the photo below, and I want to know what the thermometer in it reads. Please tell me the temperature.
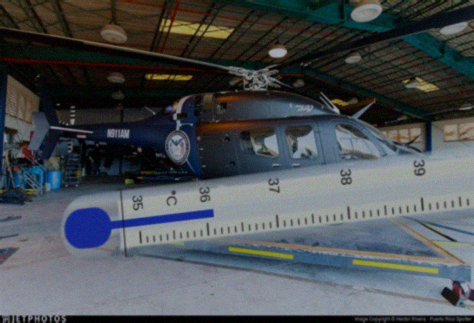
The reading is 36.1 °C
